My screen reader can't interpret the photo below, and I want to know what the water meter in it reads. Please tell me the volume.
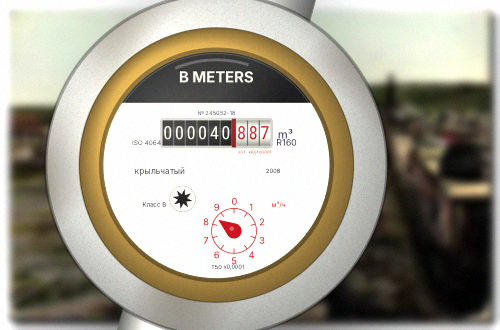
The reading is 40.8878 m³
